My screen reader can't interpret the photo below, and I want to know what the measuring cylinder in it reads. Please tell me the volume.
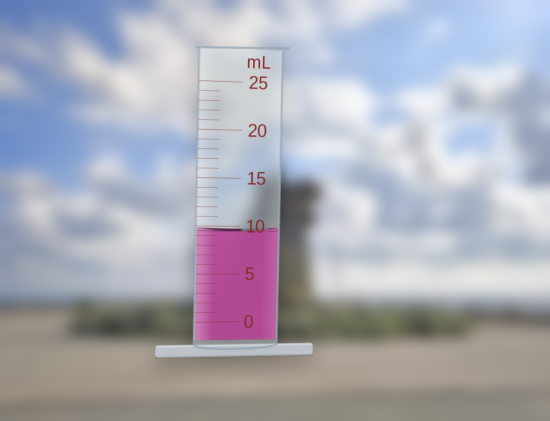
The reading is 9.5 mL
